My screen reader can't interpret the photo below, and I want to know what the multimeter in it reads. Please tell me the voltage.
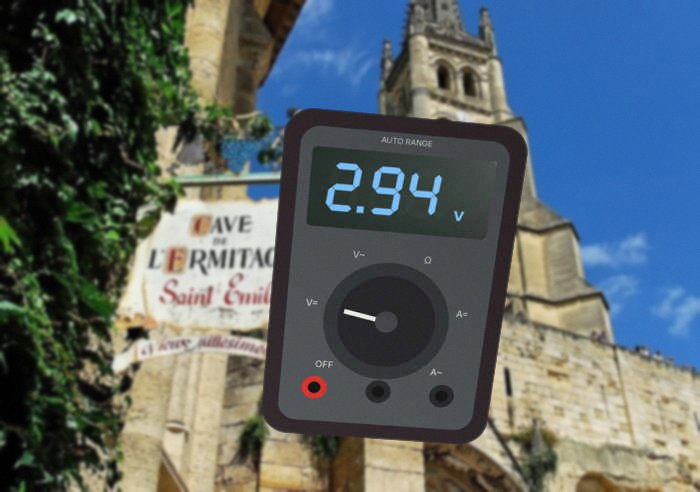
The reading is 2.94 V
